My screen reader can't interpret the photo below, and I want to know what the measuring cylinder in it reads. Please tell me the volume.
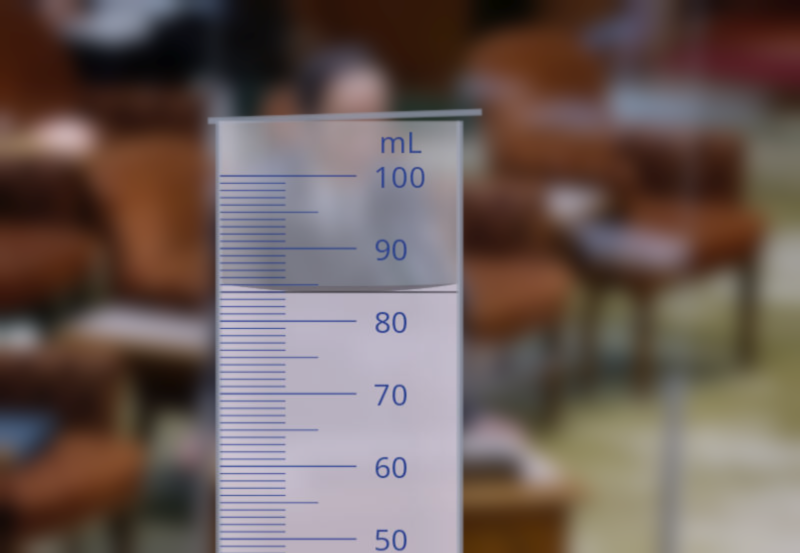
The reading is 84 mL
